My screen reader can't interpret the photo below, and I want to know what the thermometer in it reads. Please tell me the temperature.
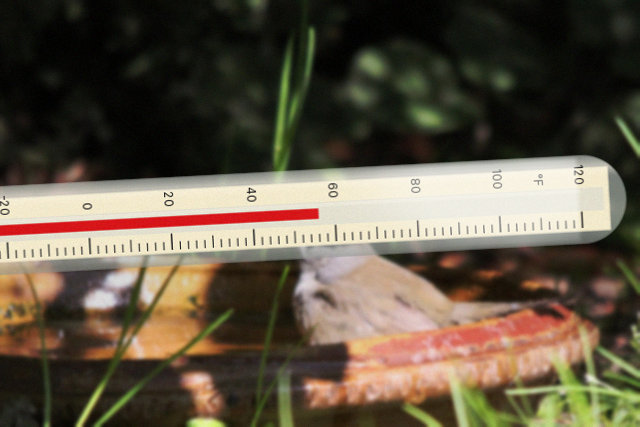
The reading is 56 °F
